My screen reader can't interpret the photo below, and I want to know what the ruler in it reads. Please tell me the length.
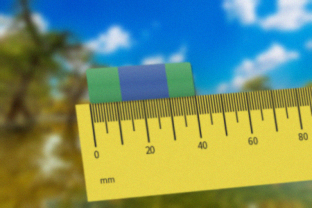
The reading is 40 mm
